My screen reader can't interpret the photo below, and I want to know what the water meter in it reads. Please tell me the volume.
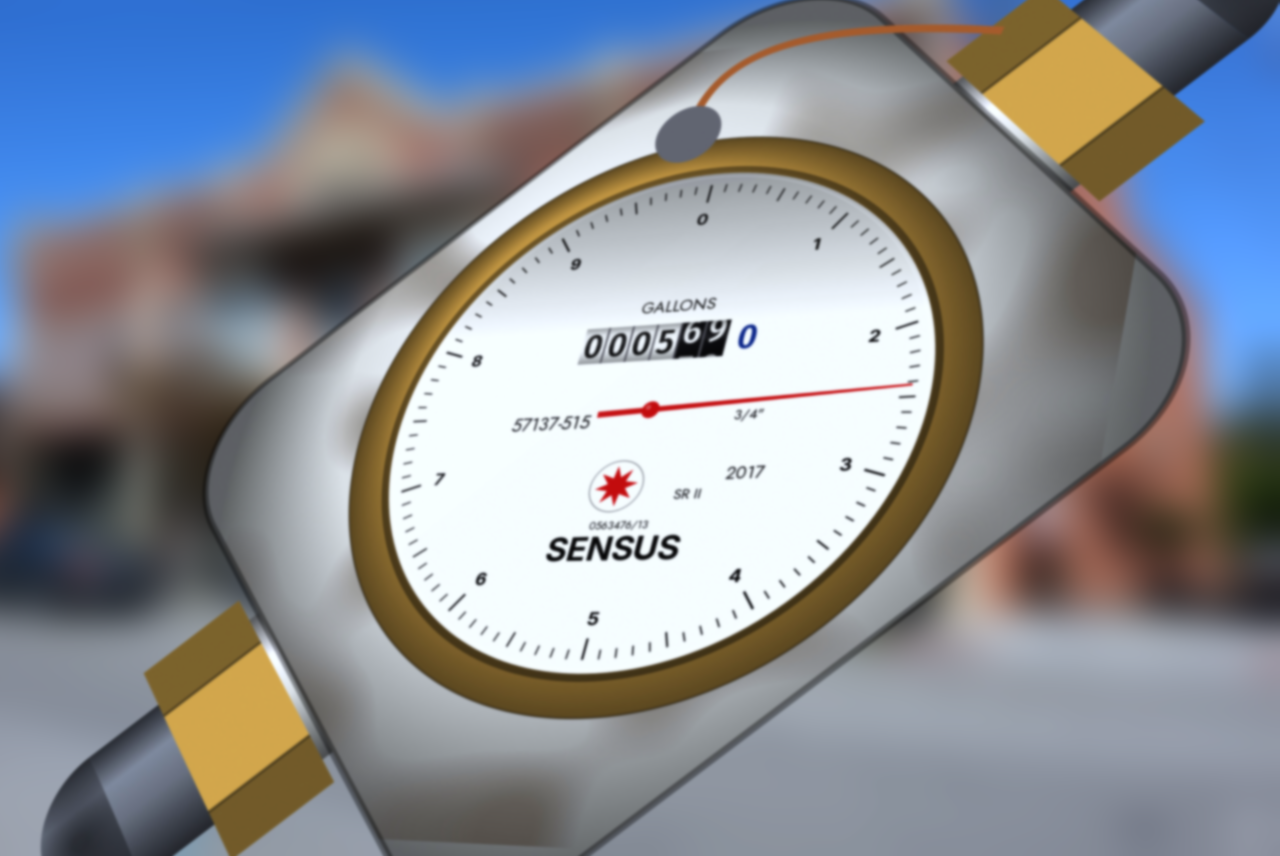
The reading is 5692.4 gal
